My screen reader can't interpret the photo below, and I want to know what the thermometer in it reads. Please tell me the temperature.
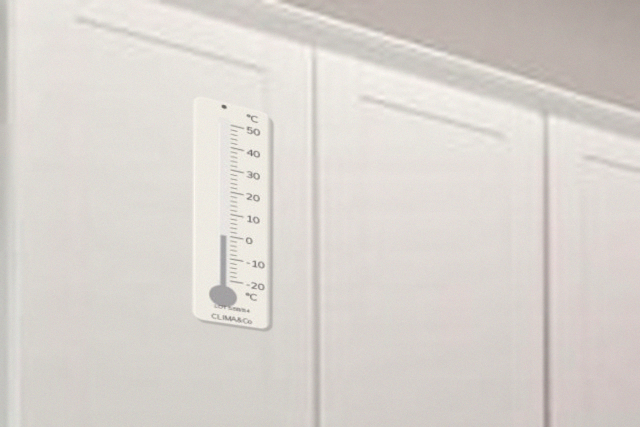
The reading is 0 °C
